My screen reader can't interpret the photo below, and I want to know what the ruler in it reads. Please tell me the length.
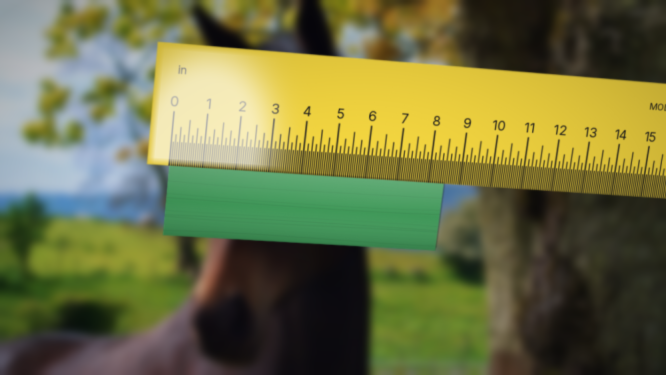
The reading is 8.5 in
